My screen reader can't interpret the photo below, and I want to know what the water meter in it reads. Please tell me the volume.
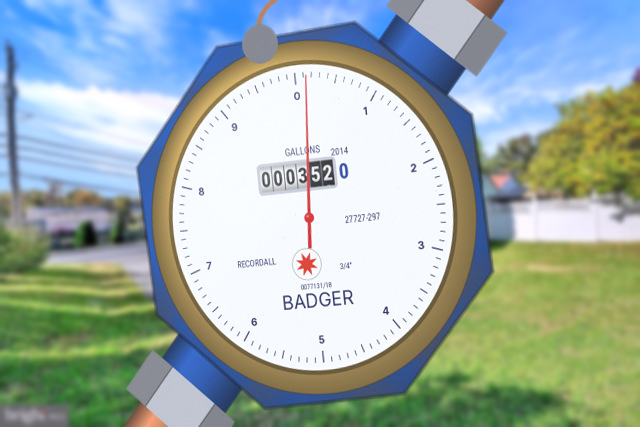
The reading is 3520.1 gal
